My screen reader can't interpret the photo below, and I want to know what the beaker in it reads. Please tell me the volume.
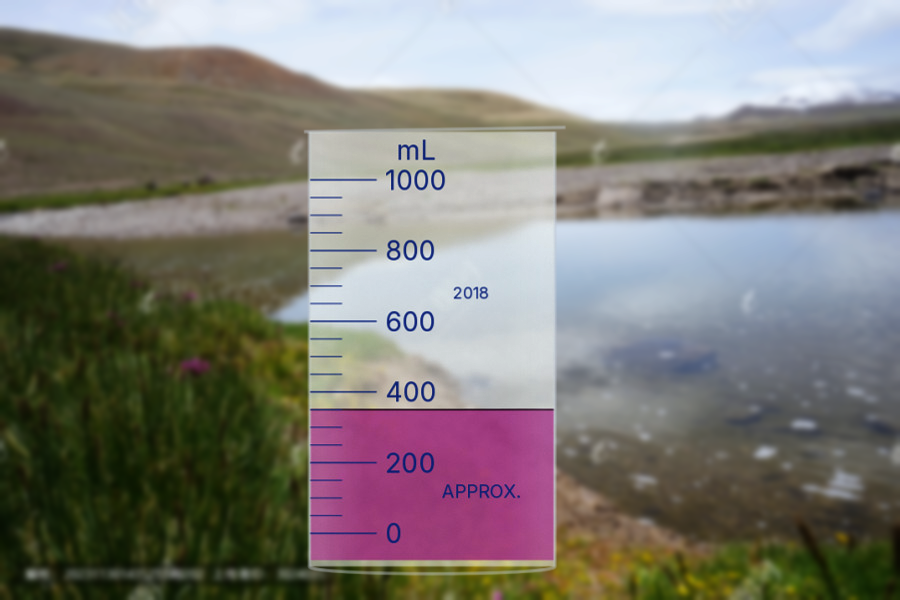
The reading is 350 mL
